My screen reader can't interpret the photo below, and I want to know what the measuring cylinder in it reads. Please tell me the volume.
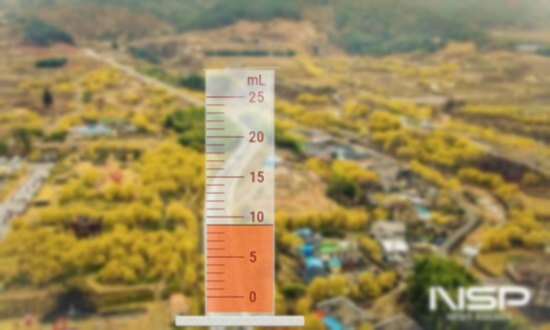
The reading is 9 mL
